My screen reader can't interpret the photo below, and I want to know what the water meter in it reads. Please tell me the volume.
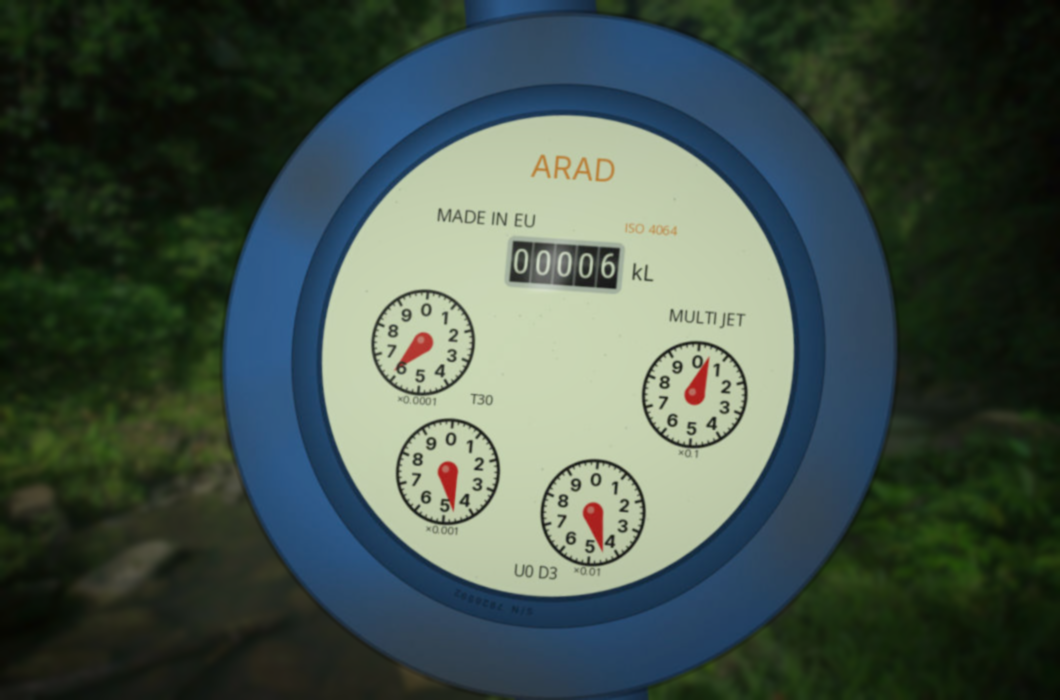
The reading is 6.0446 kL
